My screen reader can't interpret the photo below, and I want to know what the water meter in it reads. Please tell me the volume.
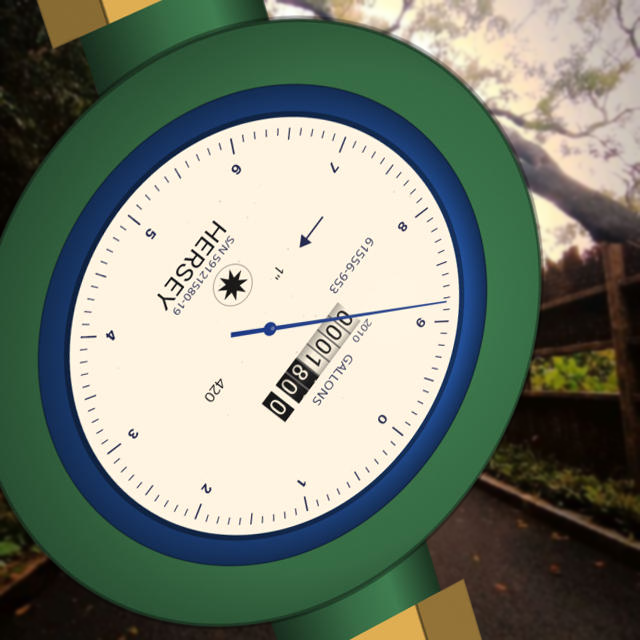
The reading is 1798.8 gal
